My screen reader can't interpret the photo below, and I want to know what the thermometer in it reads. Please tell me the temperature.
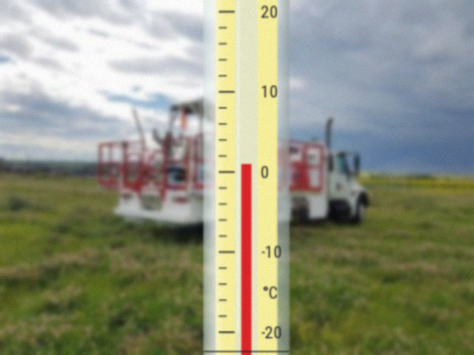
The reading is 1 °C
